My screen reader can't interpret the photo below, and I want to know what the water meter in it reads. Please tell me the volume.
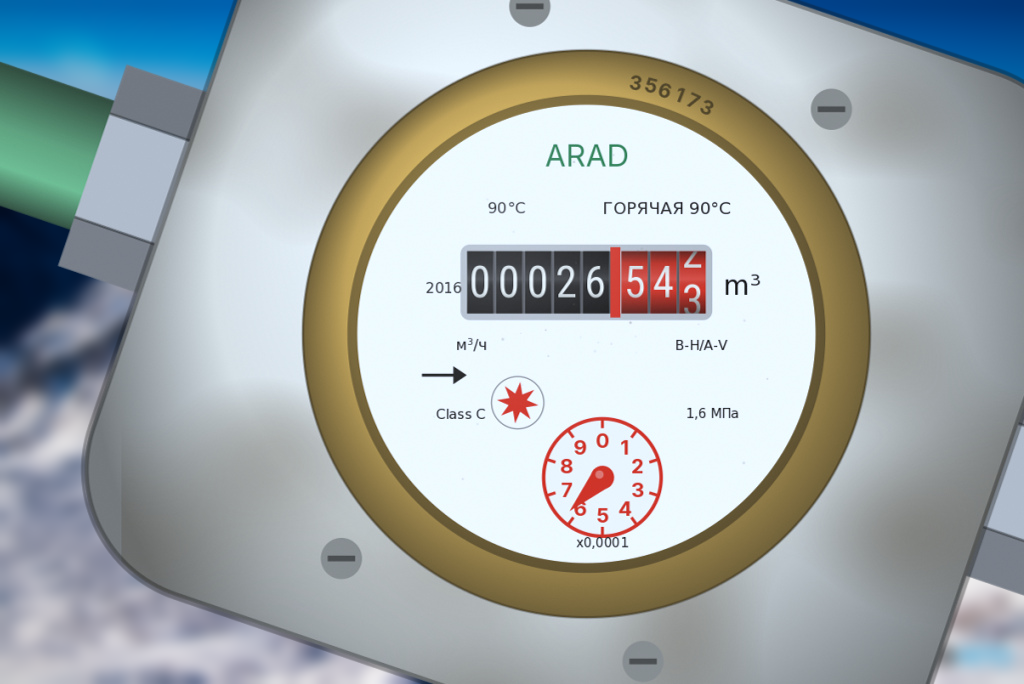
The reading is 26.5426 m³
